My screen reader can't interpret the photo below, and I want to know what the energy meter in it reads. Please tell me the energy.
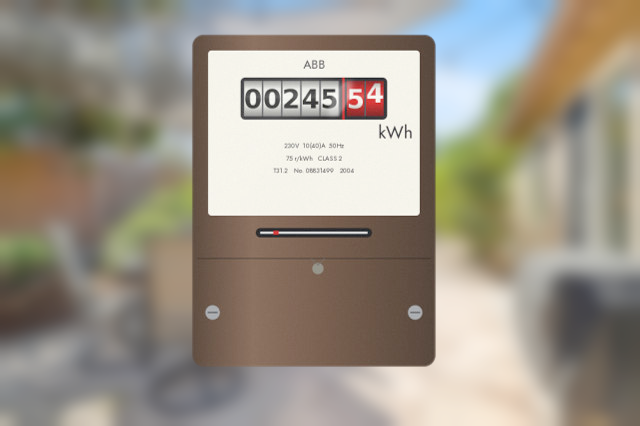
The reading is 245.54 kWh
